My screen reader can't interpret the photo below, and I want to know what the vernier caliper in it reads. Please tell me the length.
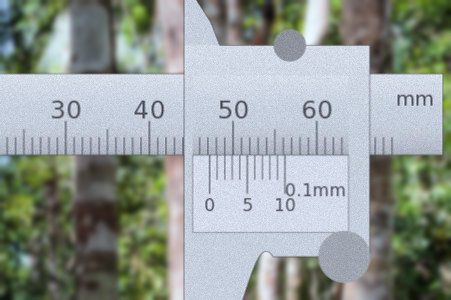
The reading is 47.2 mm
